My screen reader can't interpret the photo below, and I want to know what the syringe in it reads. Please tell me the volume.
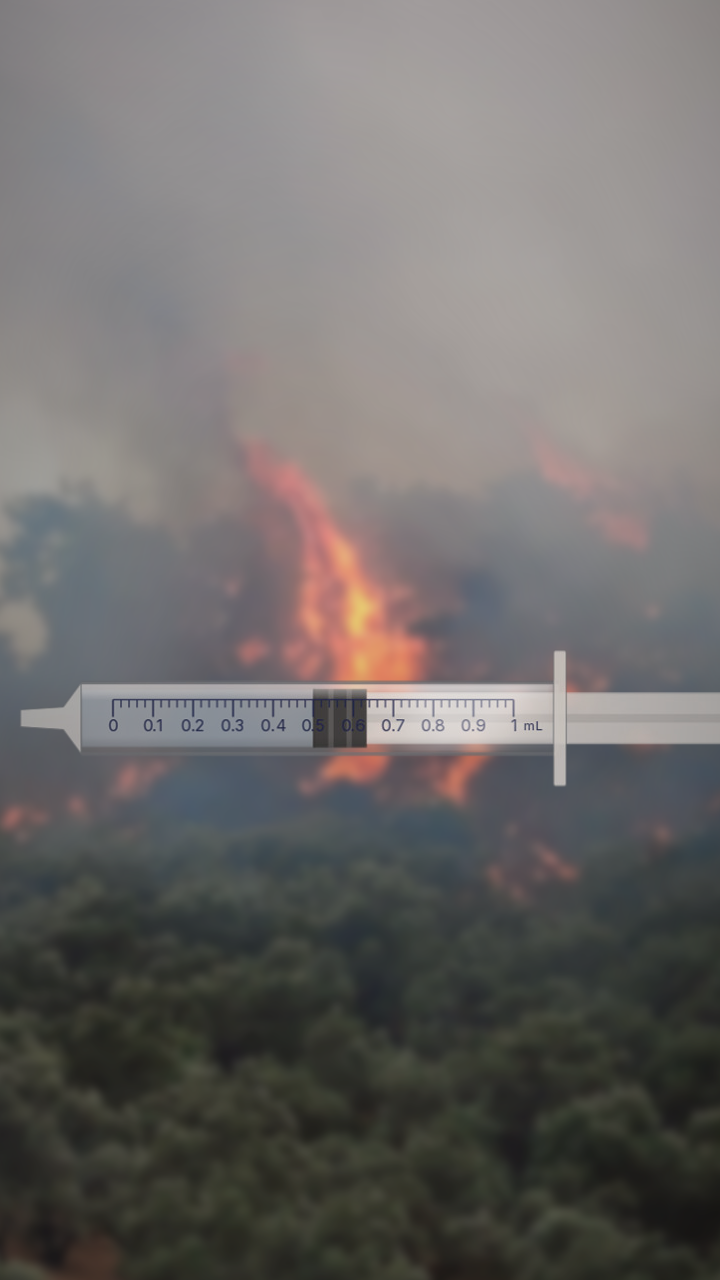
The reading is 0.5 mL
